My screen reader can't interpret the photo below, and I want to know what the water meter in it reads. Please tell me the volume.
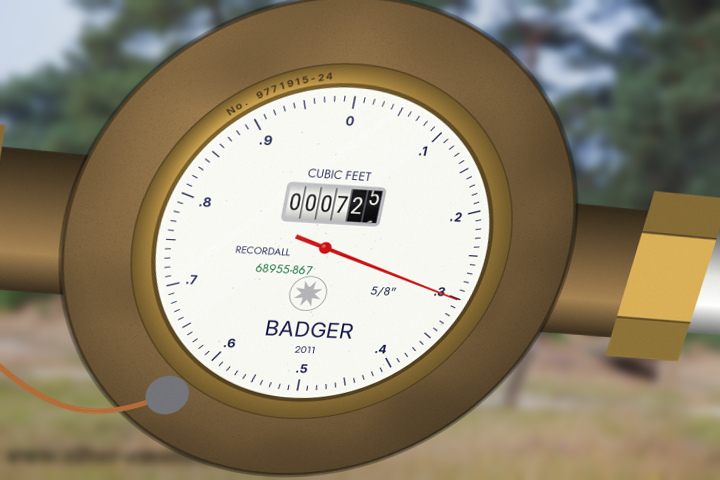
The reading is 725.30 ft³
